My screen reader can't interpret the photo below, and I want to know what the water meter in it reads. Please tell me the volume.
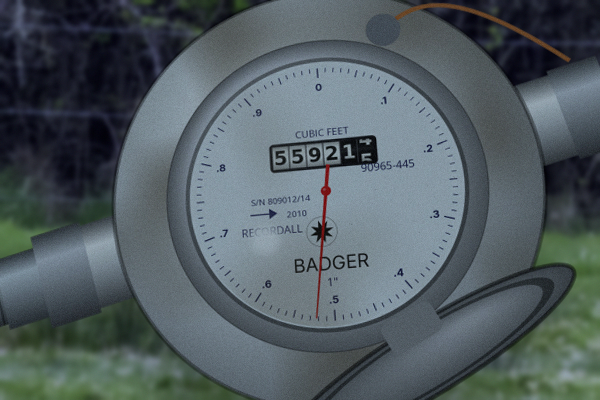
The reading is 559214.52 ft³
